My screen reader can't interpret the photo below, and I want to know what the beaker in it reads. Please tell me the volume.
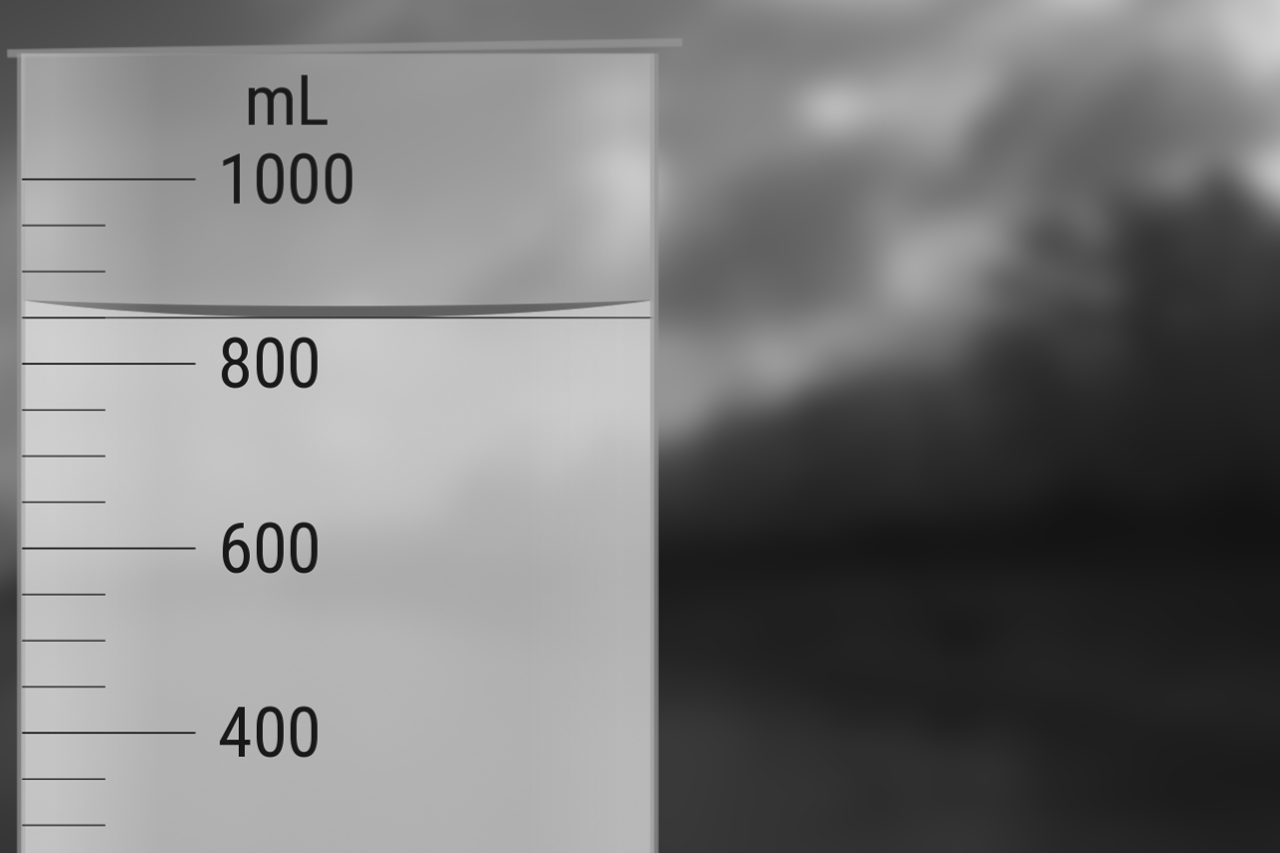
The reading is 850 mL
